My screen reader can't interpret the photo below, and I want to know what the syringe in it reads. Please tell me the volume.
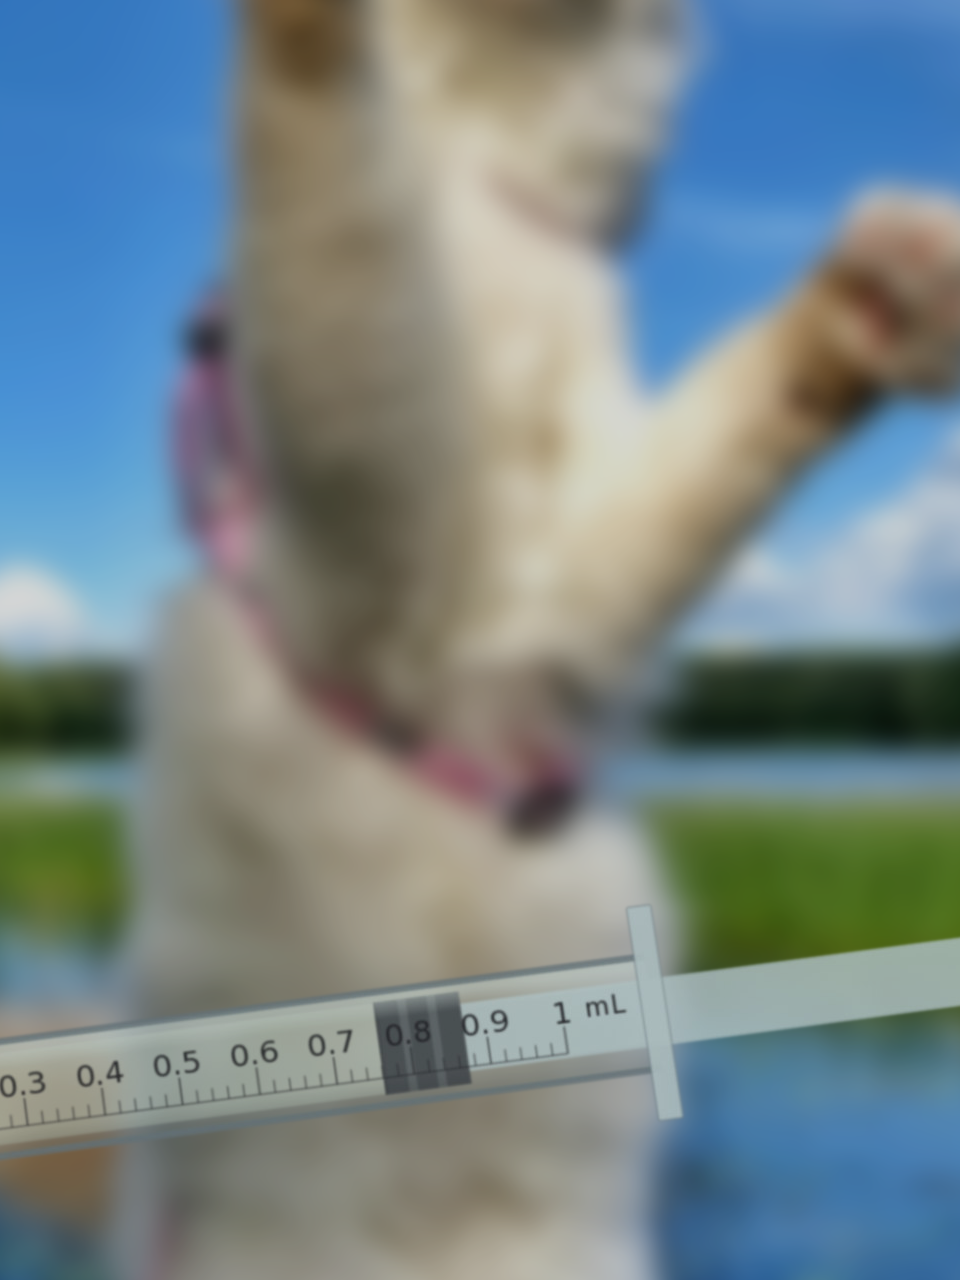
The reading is 0.76 mL
